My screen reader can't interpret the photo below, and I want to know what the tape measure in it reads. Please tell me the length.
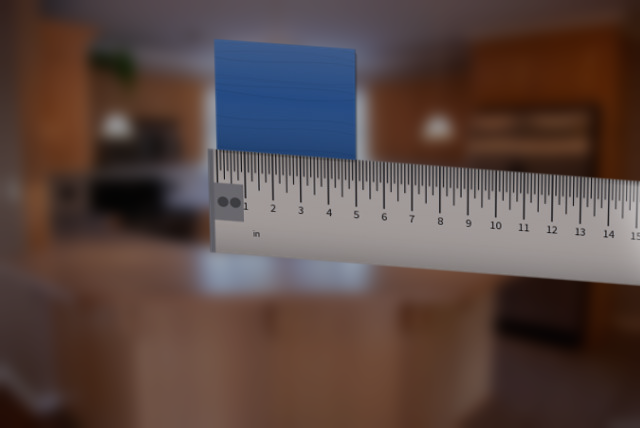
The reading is 5 in
